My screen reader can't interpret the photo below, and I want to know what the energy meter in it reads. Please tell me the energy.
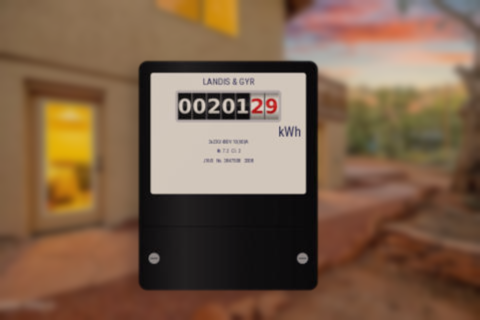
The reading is 201.29 kWh
